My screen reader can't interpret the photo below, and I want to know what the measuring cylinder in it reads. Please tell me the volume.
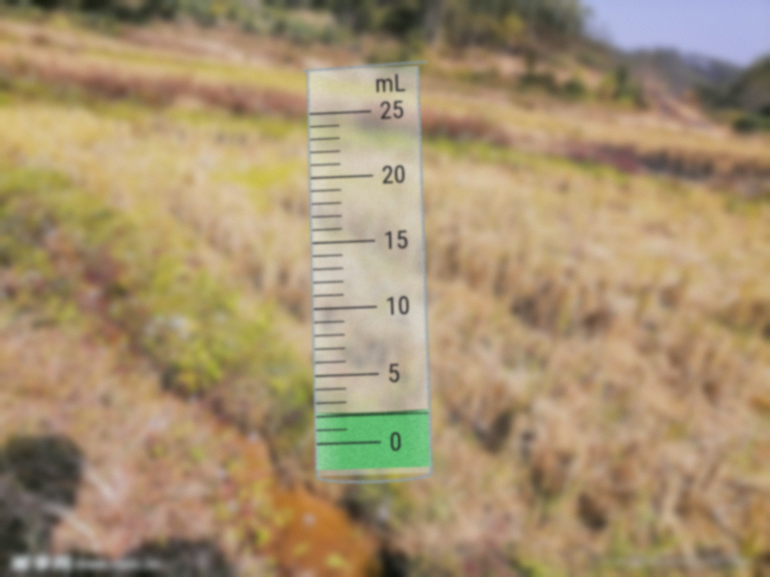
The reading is 2 mL
